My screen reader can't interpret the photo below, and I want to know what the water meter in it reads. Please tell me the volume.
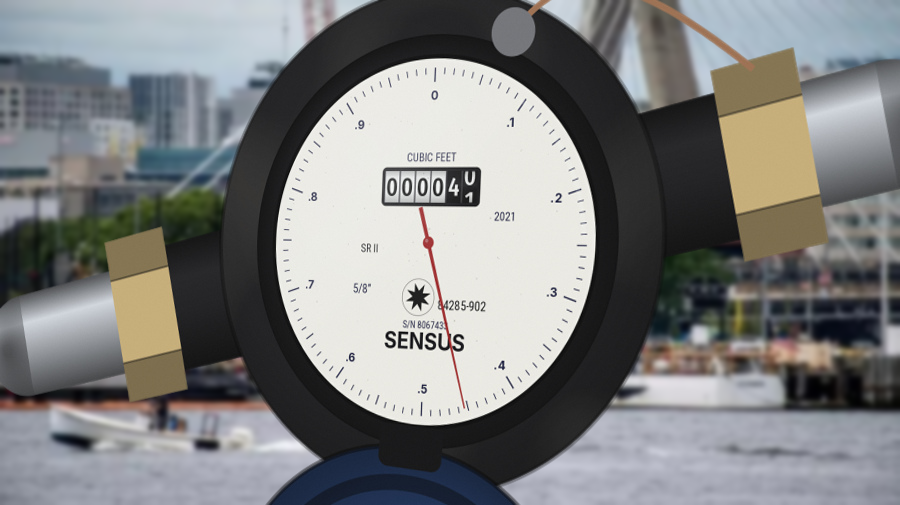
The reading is 40.45 ft³
